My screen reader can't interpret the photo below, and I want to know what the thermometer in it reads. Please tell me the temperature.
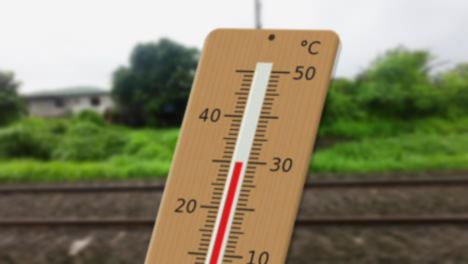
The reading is 30 °C
